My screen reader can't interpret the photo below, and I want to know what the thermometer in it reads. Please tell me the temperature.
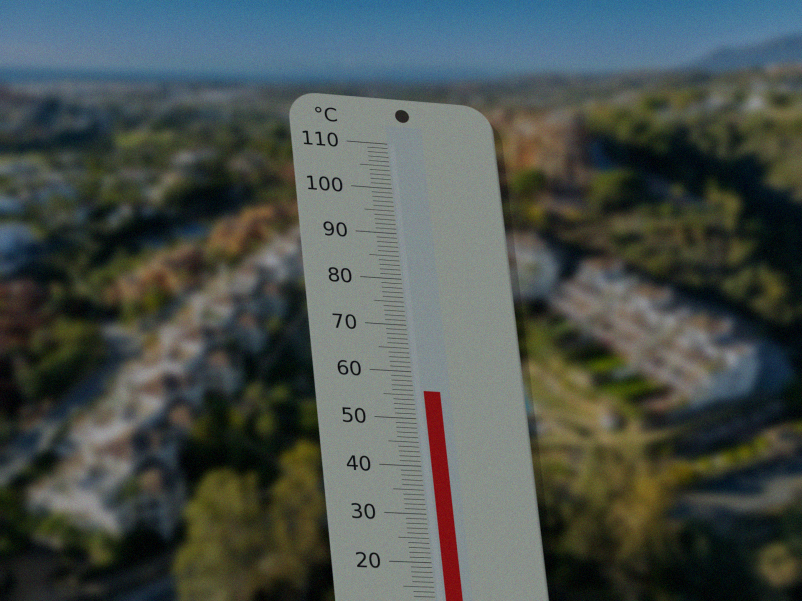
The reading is 56 °C
